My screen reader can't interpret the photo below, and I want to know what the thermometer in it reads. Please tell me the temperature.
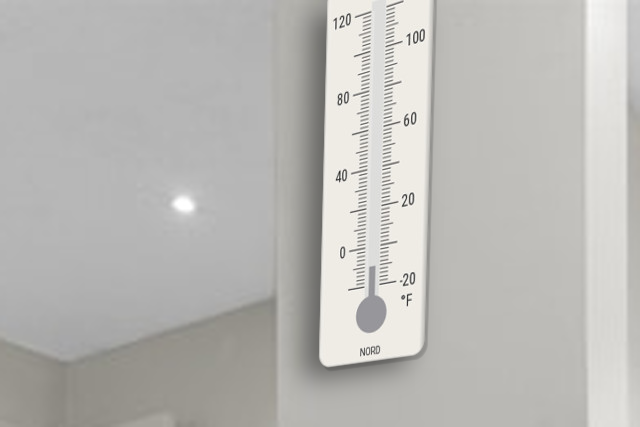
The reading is -10 °F
